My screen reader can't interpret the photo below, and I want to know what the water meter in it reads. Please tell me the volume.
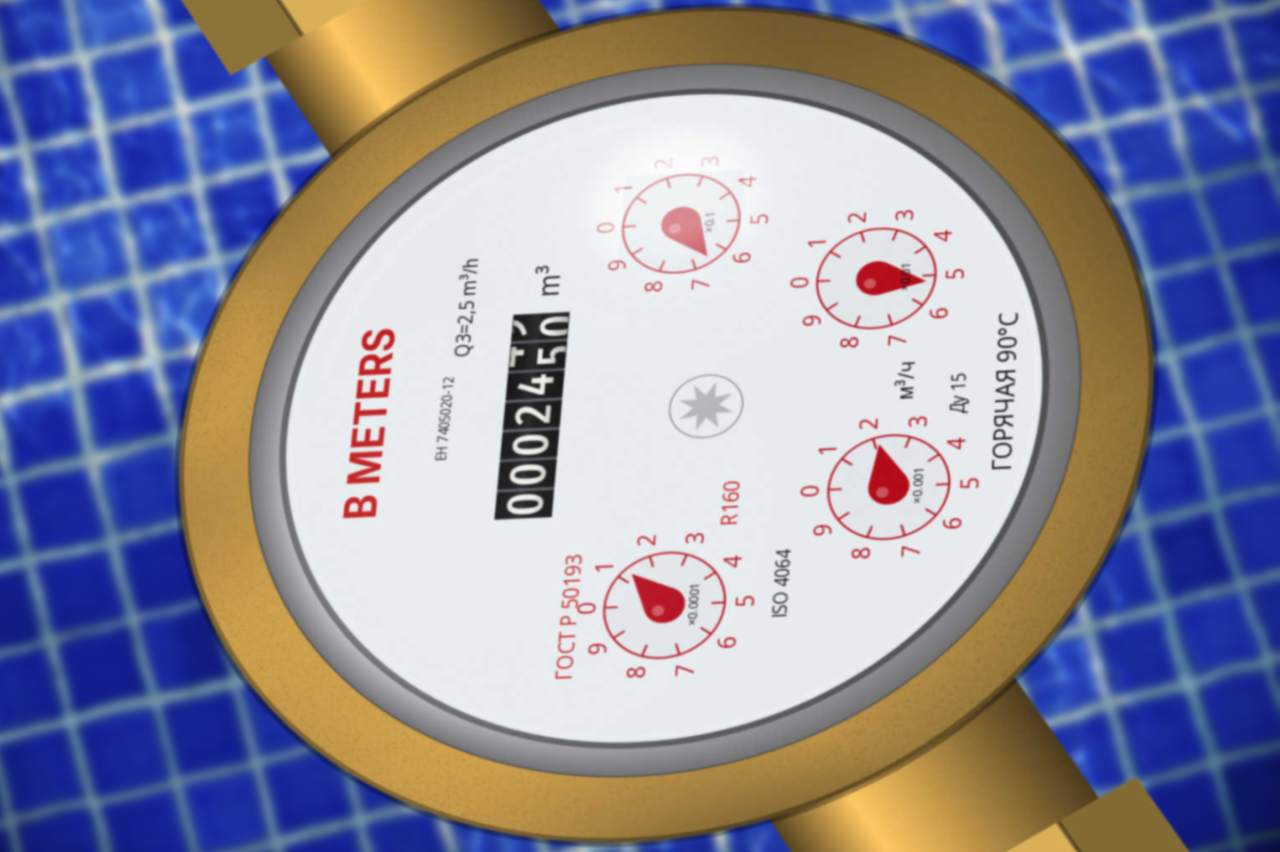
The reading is 2449.6521 m³
